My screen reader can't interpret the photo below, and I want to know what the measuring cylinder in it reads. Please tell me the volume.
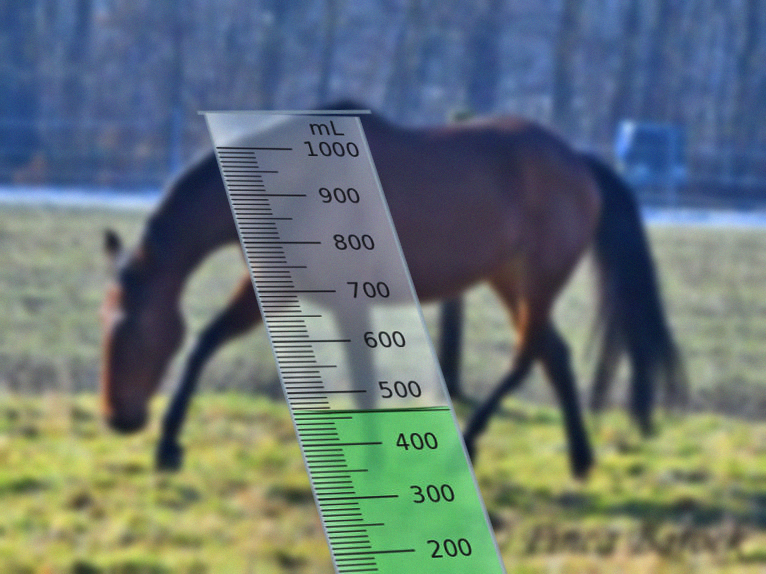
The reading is 460 mL
